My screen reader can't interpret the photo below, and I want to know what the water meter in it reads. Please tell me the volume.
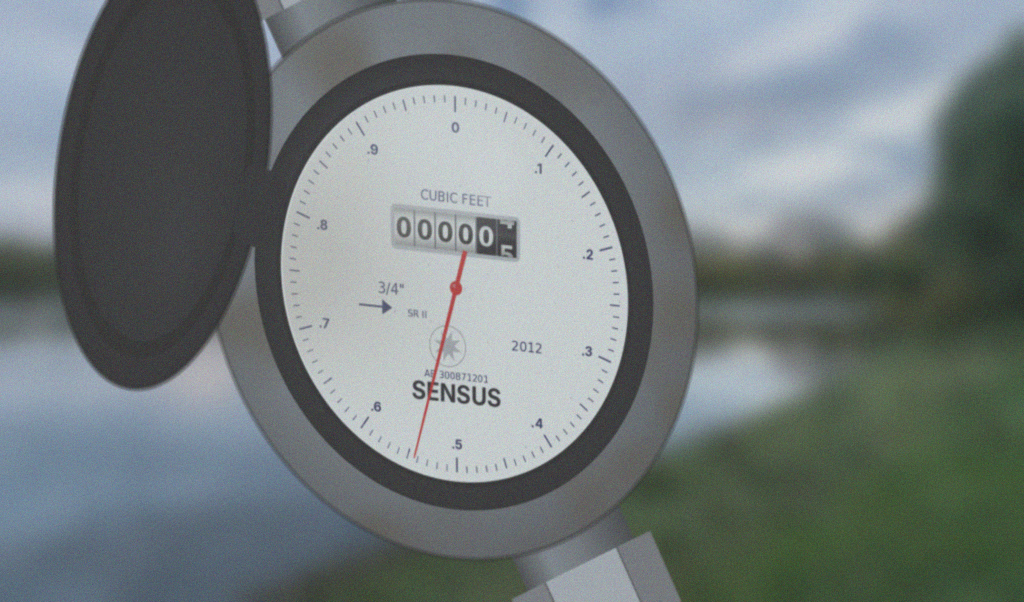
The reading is 4.54 ft³
